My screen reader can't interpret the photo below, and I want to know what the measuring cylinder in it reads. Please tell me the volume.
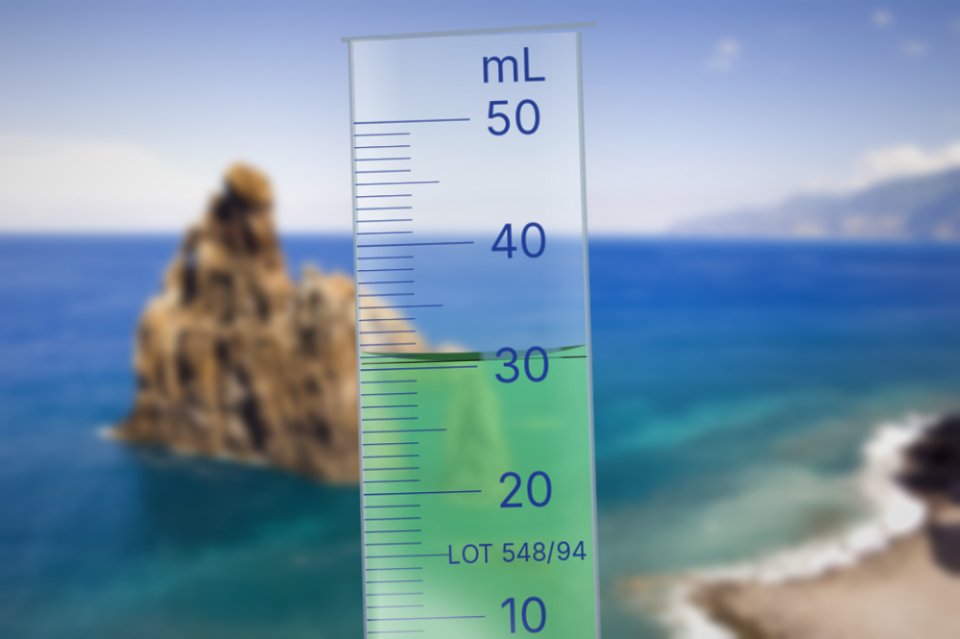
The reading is 30.5 mL
